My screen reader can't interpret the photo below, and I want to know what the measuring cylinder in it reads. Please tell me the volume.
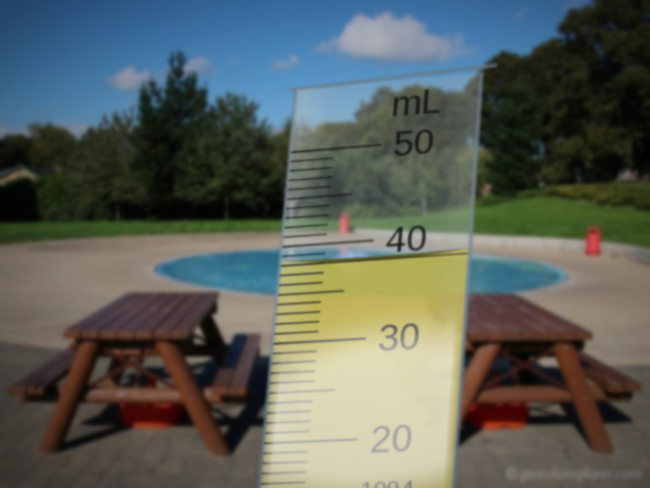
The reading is 38 mL
